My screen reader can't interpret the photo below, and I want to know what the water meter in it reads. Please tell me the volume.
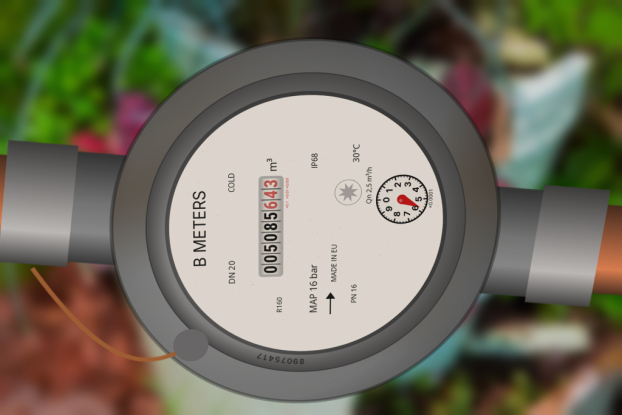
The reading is 5085.6435 m³
